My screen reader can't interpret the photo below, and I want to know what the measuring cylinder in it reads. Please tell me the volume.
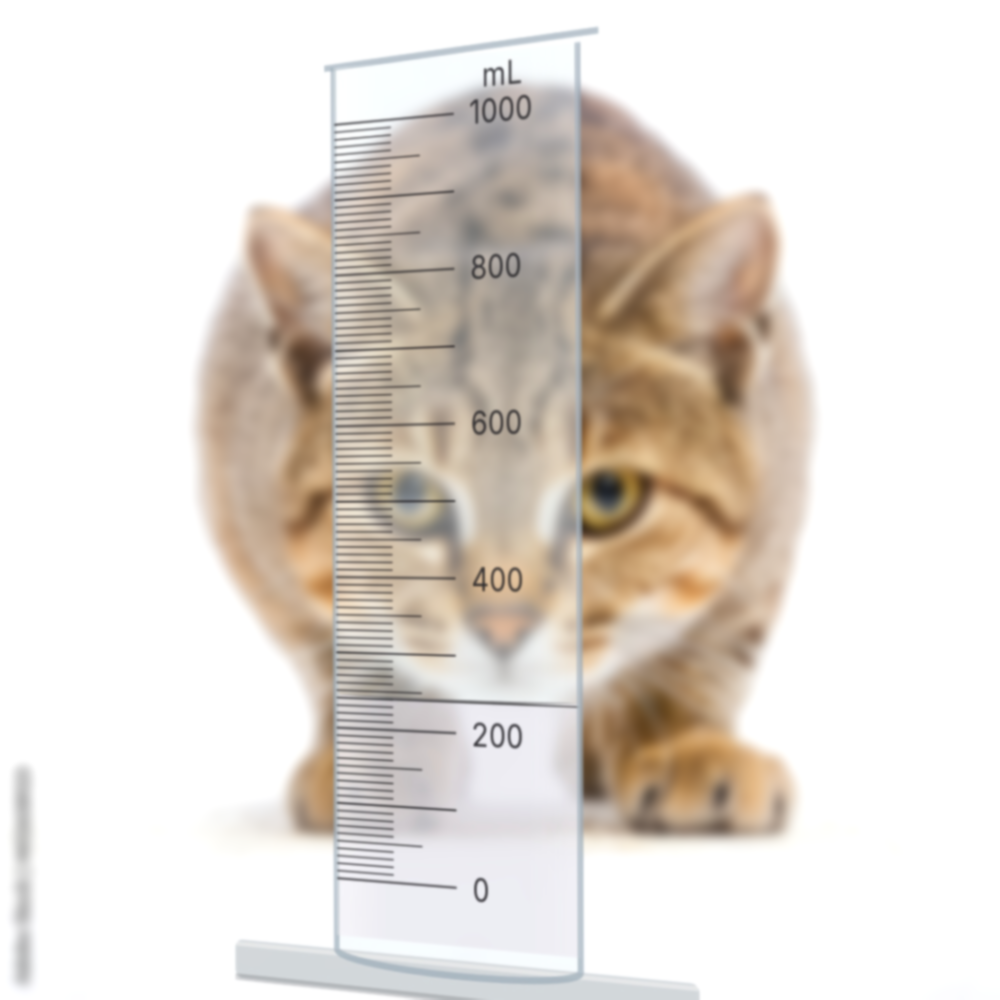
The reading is 240 mL
